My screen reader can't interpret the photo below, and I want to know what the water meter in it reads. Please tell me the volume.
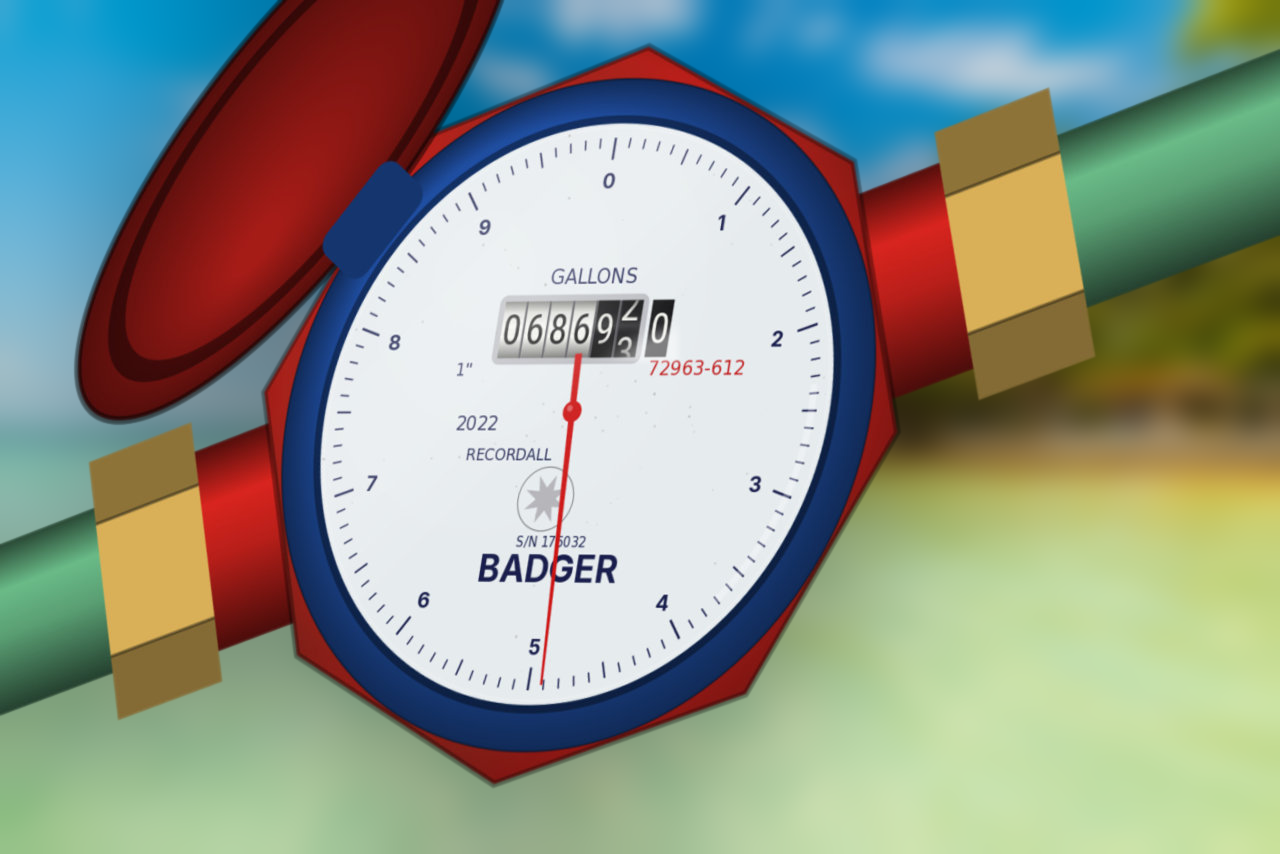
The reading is 686924.9 gal
